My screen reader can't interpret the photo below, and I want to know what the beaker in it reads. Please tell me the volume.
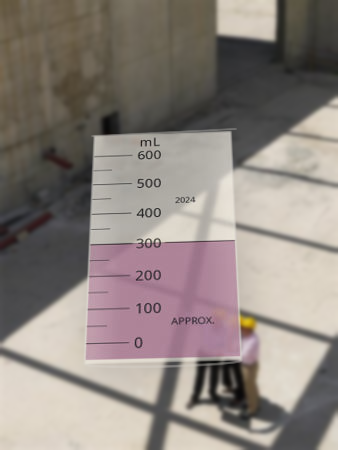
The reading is 300 mL
